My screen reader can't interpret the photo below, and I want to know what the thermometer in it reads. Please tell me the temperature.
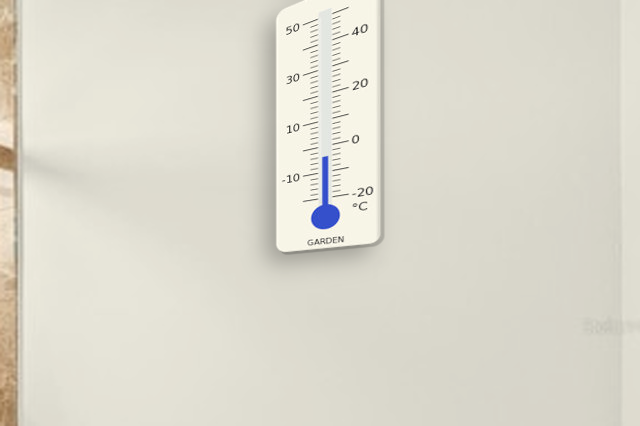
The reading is -4 °C
